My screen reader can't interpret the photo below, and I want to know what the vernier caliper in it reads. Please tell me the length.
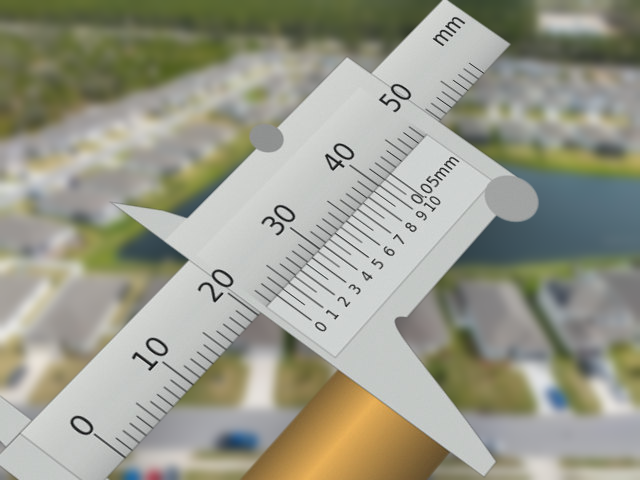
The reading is 23.0 mm
